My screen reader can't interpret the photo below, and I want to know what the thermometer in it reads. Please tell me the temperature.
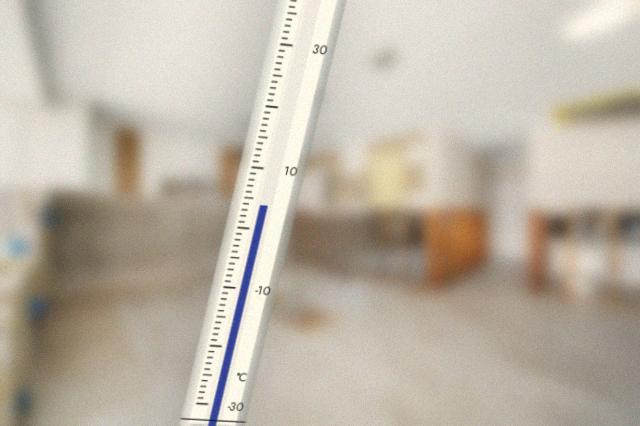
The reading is 4 °C
